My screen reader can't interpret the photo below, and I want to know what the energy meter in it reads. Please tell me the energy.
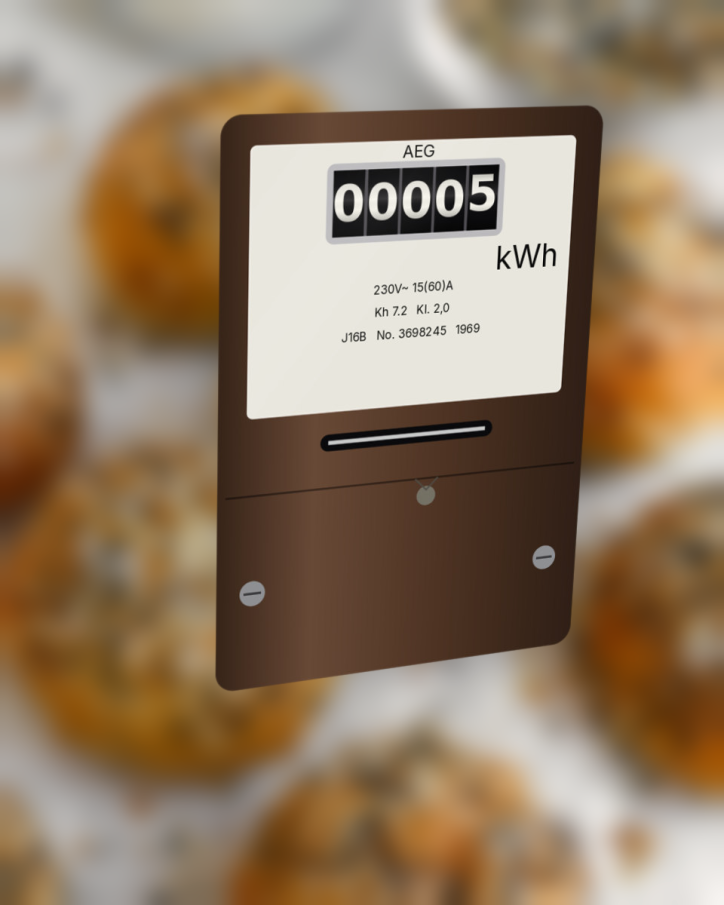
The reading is 5 kWh
